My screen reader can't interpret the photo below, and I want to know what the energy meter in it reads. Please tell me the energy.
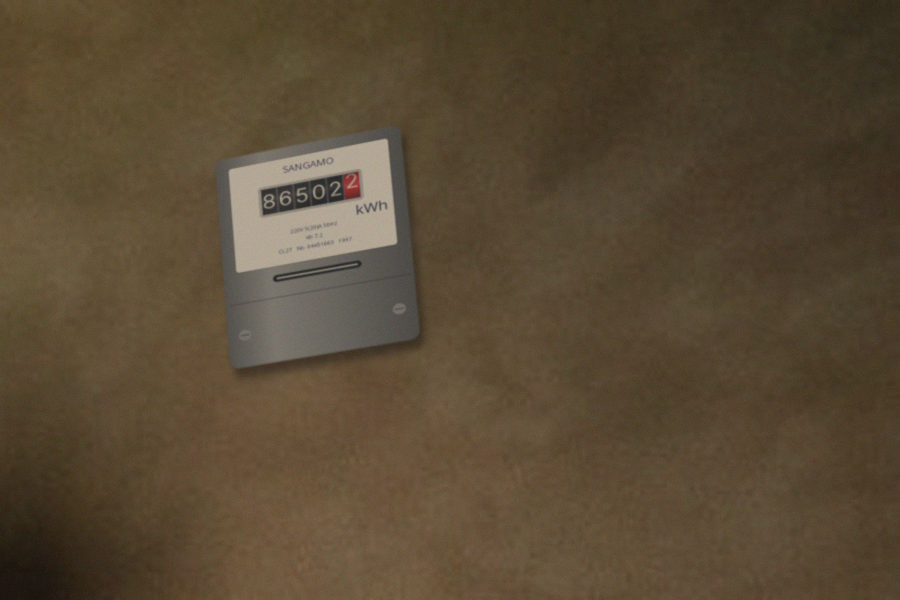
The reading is 86502.2 kWh
